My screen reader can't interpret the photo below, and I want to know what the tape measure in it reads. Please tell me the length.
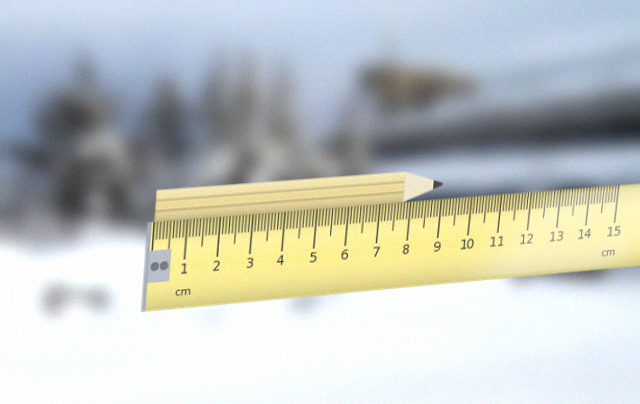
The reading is 9 cm
